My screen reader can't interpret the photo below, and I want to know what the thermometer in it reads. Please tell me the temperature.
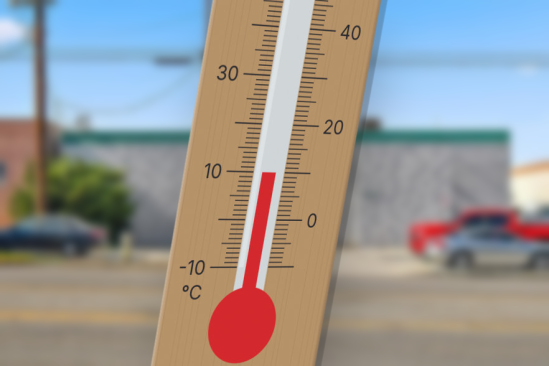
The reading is 10 °C
